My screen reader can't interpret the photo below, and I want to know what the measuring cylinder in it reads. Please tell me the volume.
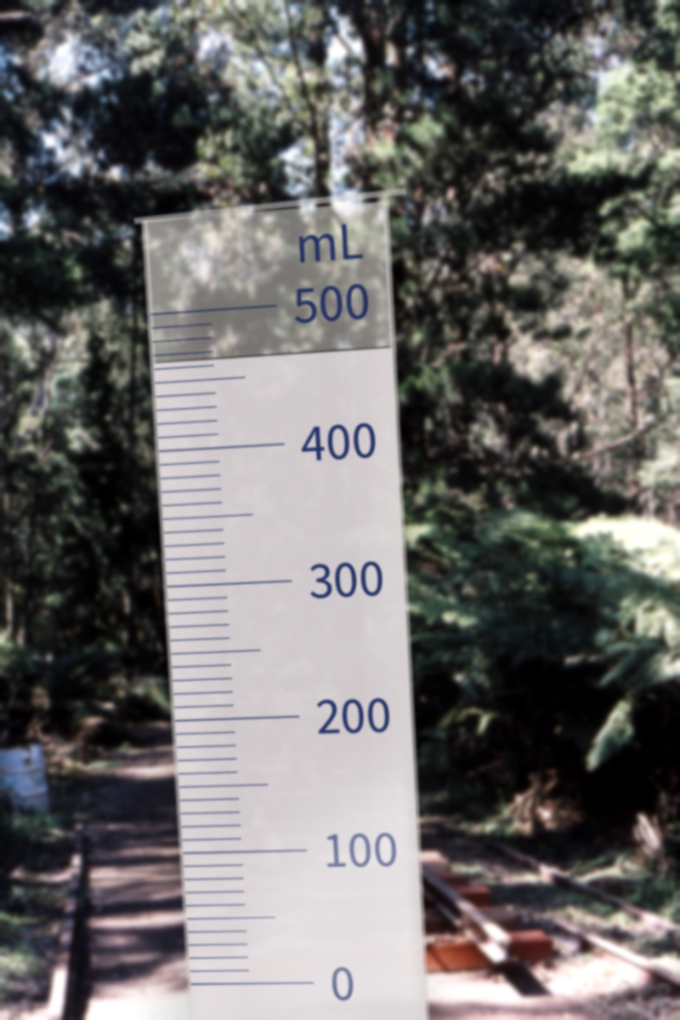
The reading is 465 mL
